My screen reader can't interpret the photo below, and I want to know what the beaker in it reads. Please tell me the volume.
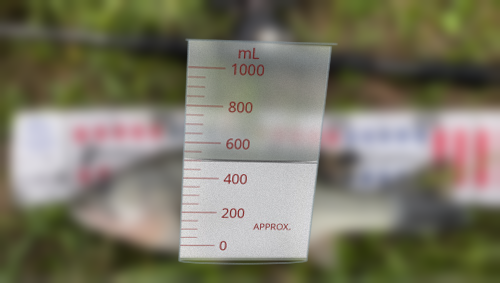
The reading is 500 mL
